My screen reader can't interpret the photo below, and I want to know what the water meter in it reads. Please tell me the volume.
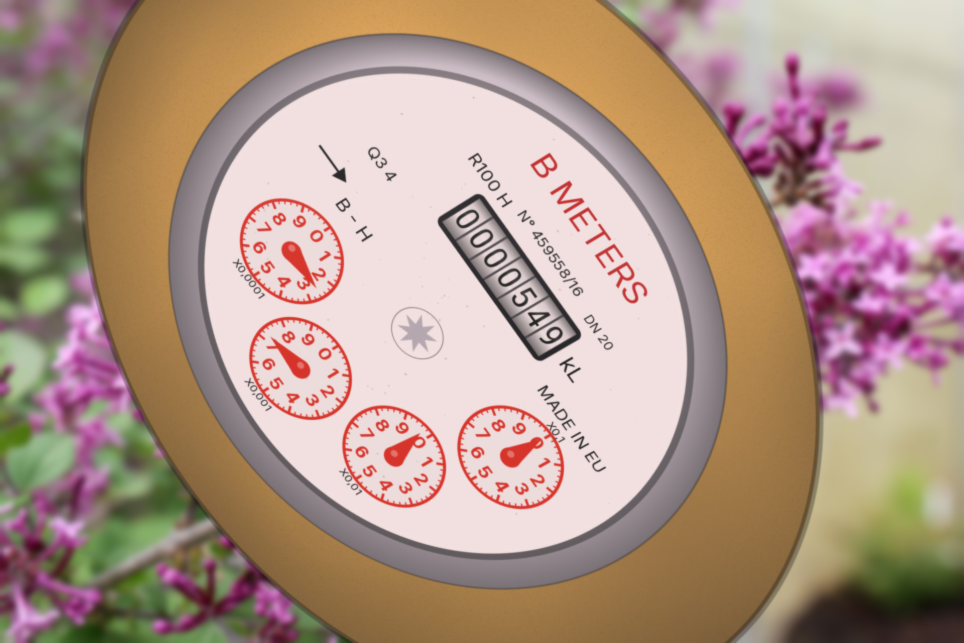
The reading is 548.9972 kL
